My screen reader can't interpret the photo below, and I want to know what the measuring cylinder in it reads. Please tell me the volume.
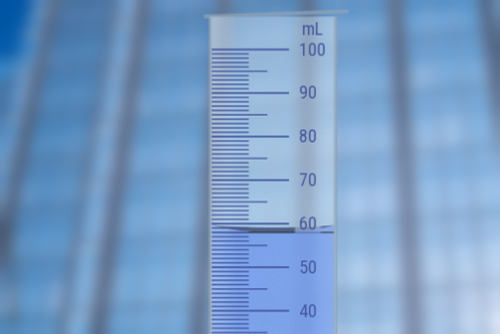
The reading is 58 mL
